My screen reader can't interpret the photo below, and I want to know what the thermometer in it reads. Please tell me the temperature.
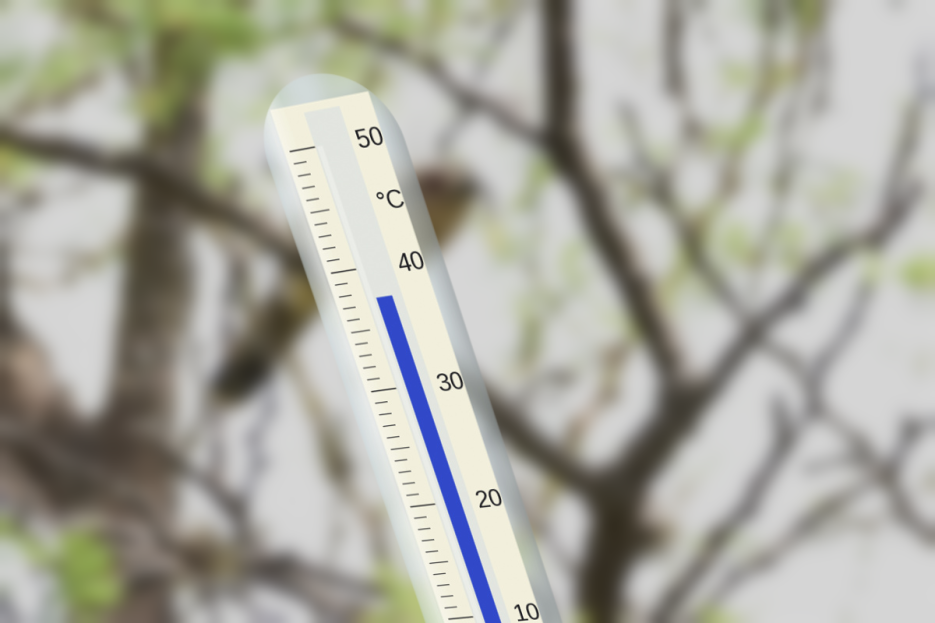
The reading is 37.5 °C
